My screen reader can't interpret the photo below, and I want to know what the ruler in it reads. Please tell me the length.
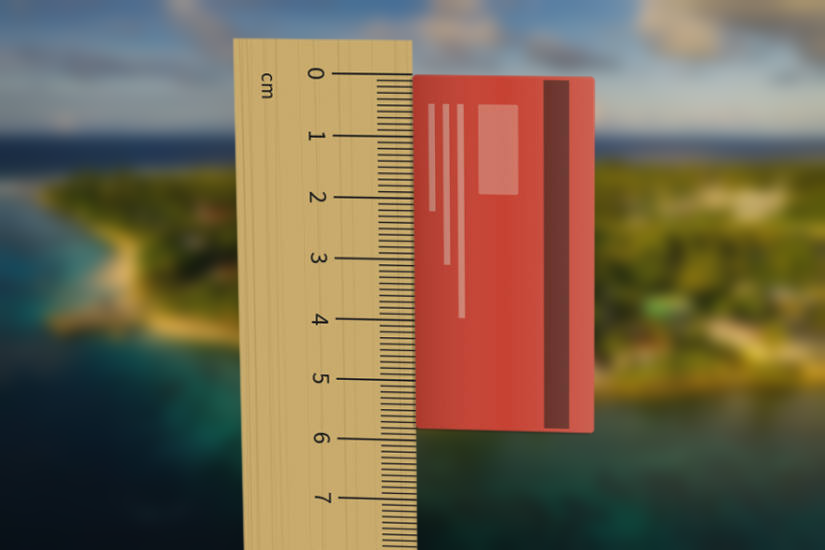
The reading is 5.8 cm
